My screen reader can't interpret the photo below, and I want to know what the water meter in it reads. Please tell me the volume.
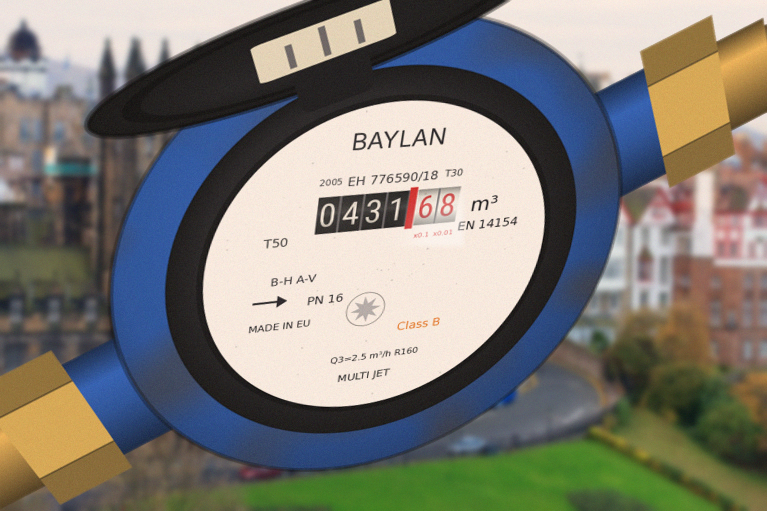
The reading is 431.68 m³
